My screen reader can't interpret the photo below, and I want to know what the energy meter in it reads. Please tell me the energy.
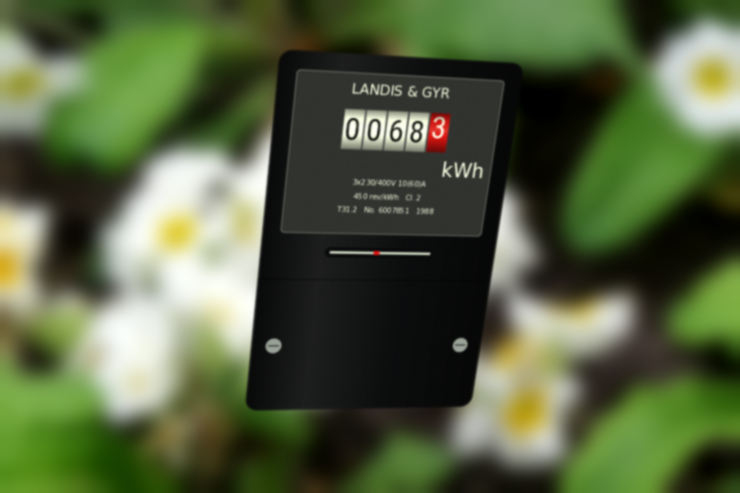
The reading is 68.3 kWh
